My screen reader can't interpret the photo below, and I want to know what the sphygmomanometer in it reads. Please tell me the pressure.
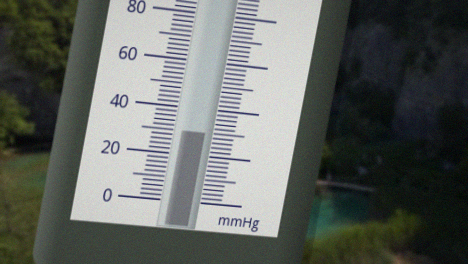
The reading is 30 mmHg
